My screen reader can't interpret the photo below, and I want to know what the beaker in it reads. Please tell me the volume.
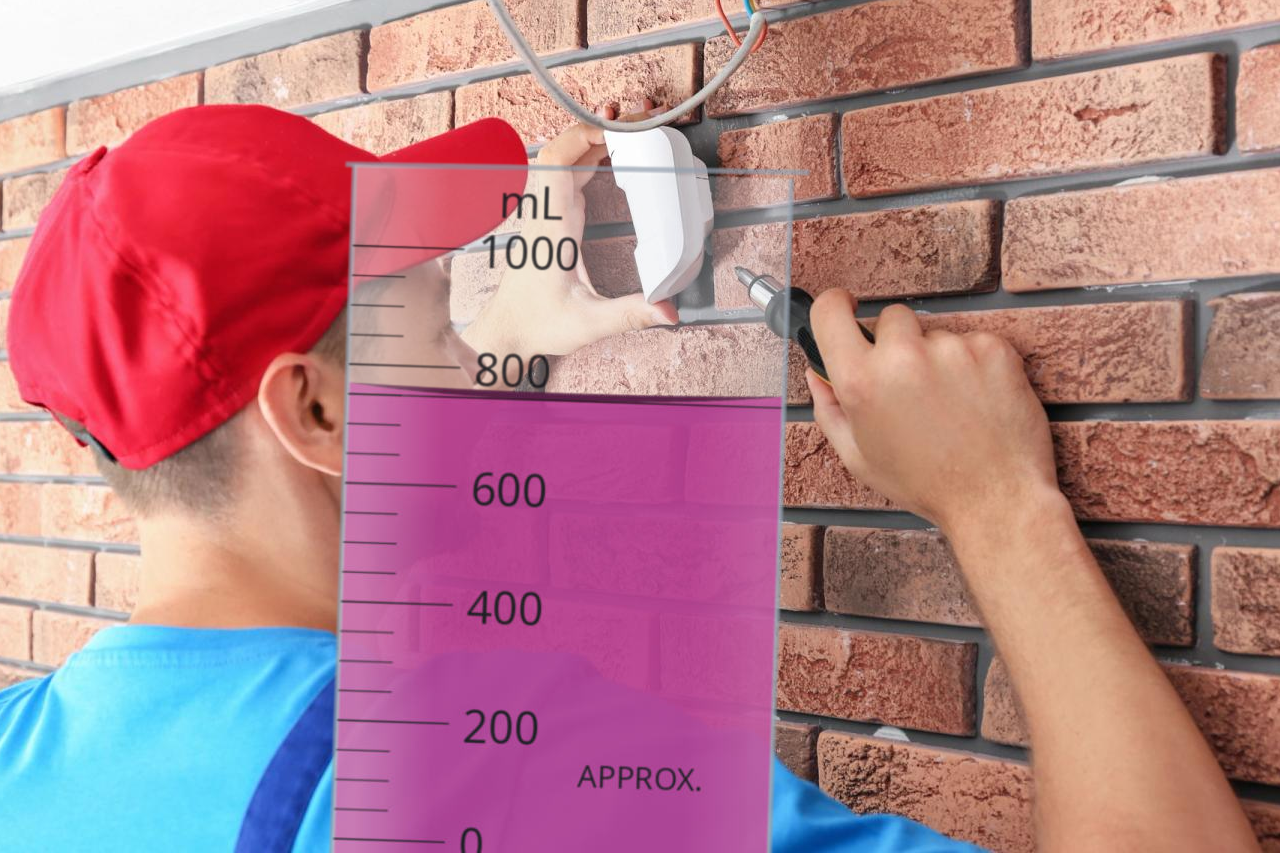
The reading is 750 mL
